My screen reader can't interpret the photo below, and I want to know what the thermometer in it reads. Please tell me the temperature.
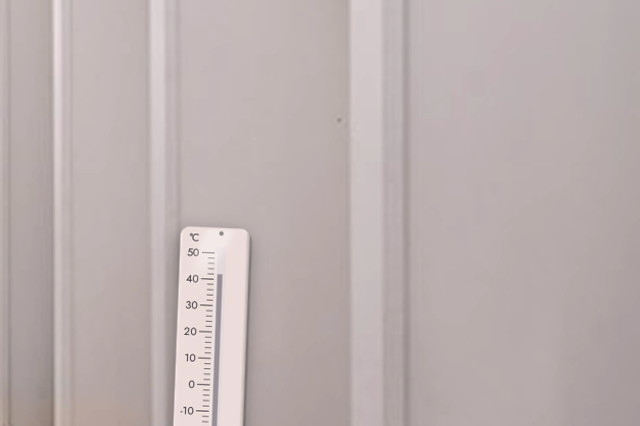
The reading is 42 °C
